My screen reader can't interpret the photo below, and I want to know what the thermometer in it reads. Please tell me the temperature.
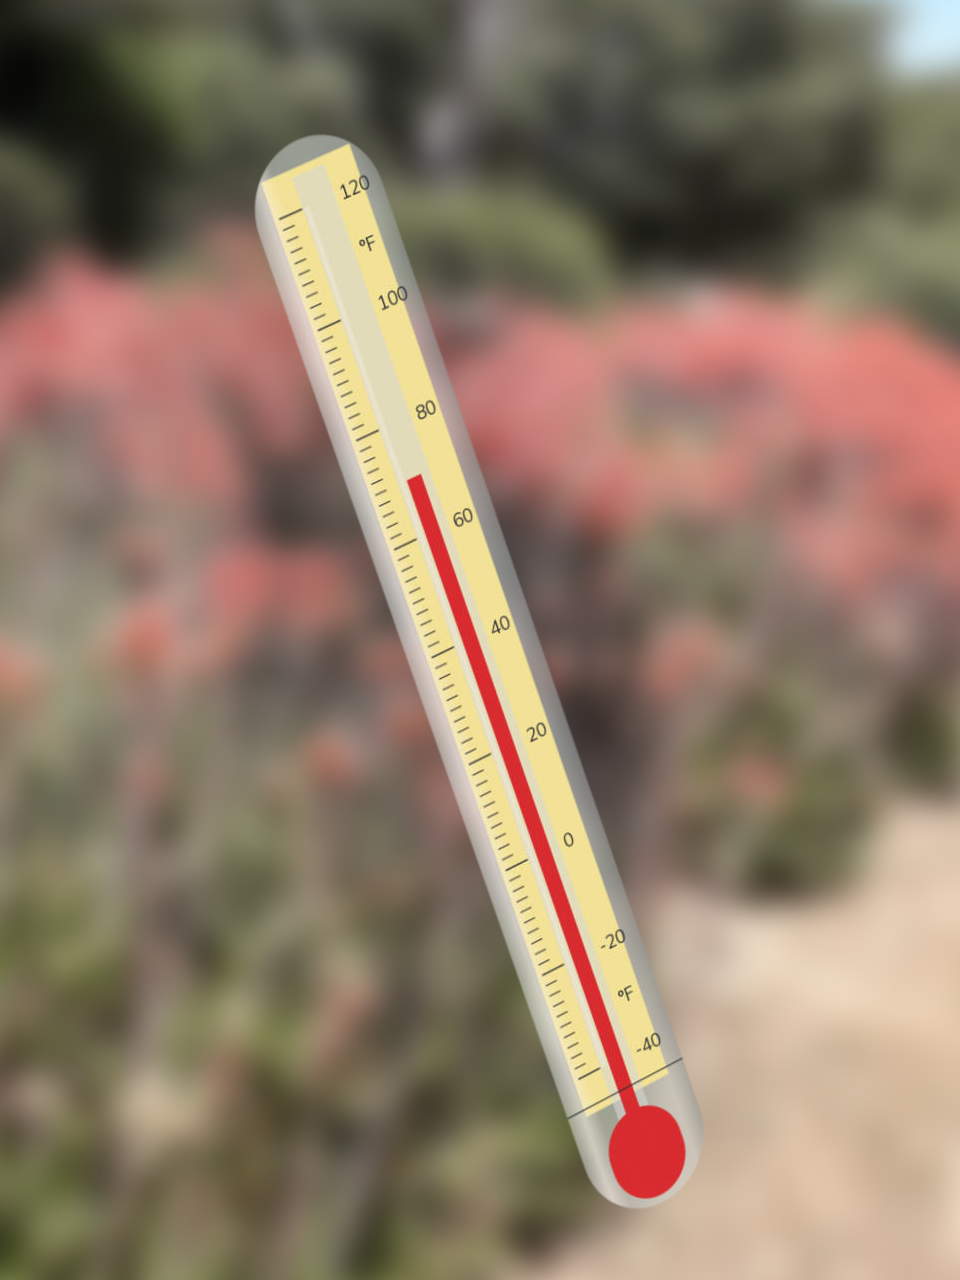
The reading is 70 °F
